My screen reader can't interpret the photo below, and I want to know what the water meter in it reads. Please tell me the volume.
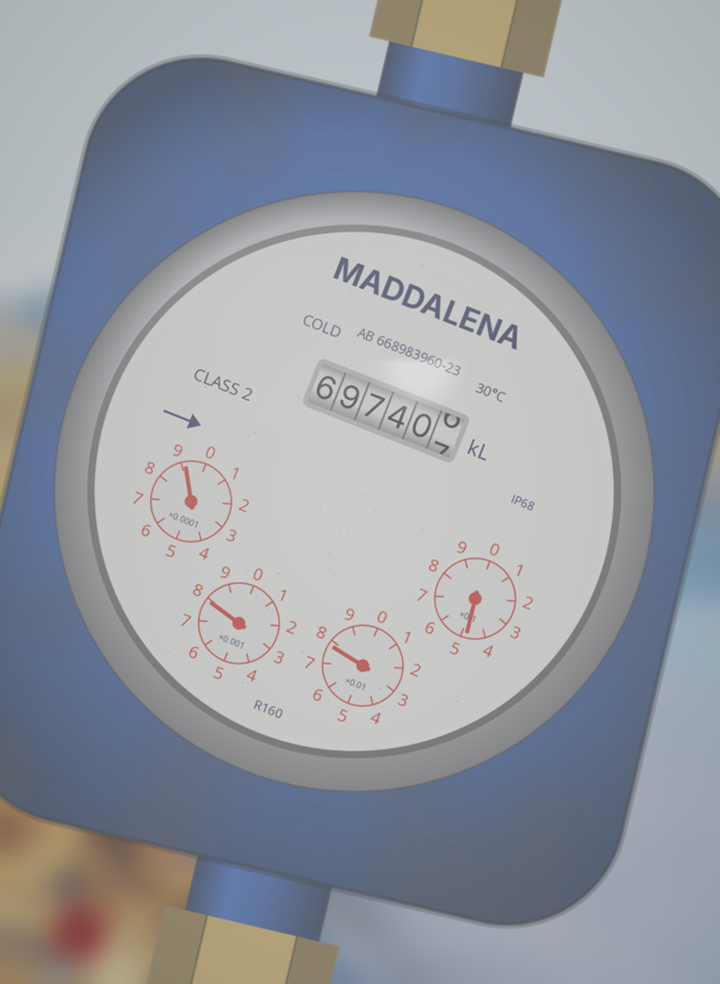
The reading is 697406.4779 kL
